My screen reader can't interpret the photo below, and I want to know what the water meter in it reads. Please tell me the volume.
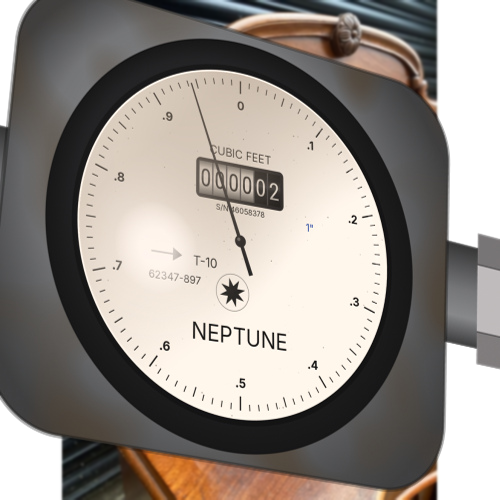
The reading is 1.94 ft³
